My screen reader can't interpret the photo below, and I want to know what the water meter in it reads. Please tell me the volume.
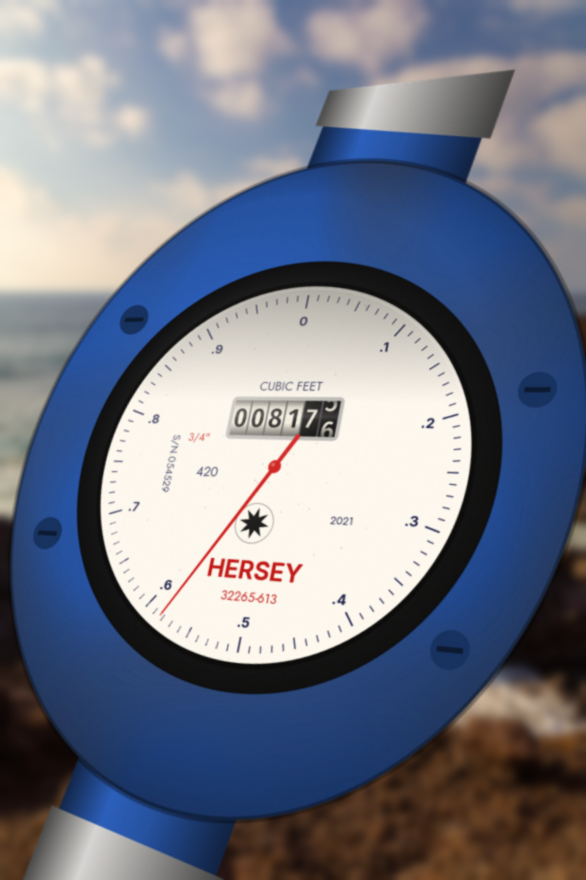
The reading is 8175.58 ft³
